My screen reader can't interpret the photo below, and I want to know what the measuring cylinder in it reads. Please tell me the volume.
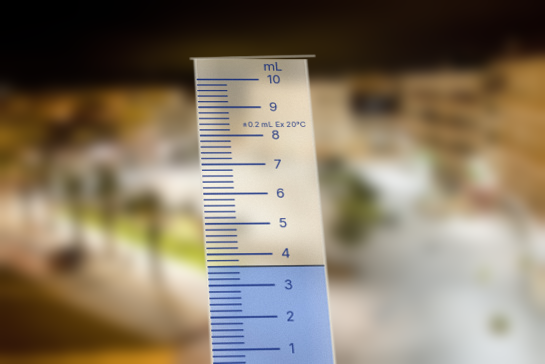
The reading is 3.6 mL
